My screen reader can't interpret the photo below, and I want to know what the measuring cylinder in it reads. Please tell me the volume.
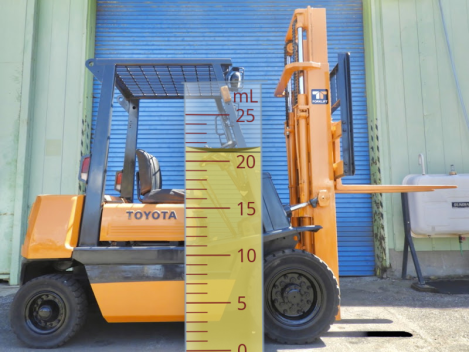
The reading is 21 mL
